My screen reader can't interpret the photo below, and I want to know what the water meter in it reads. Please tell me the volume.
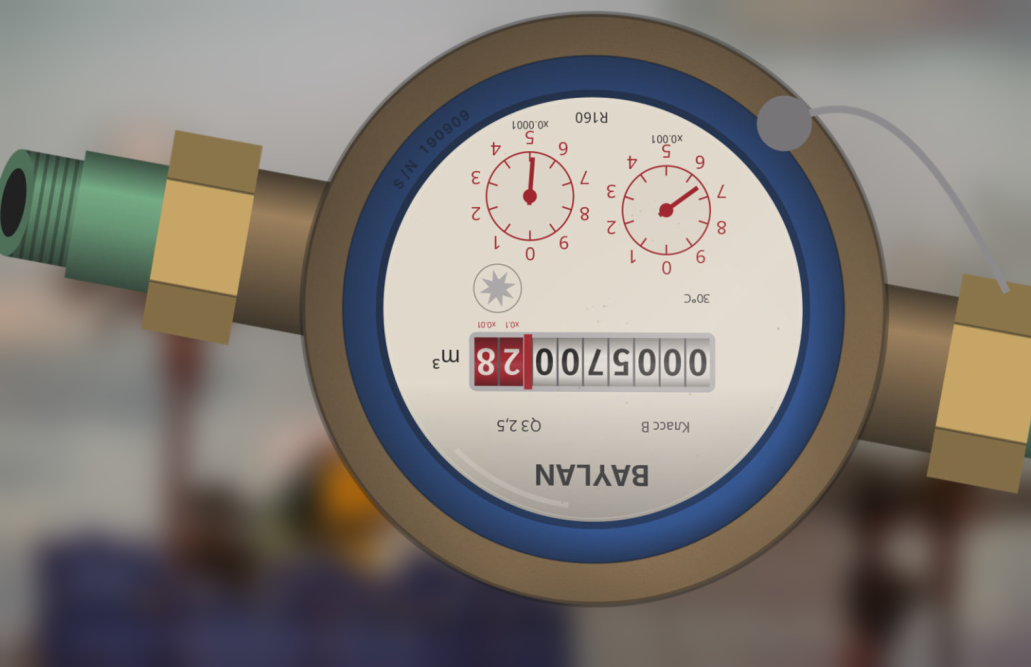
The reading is 5700.2865 m³
